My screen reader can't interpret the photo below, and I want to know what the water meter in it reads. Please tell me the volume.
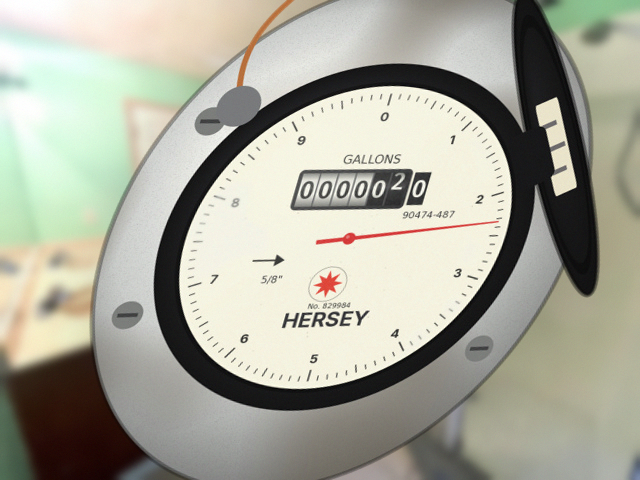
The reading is 22.3 gal
